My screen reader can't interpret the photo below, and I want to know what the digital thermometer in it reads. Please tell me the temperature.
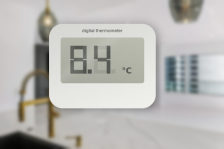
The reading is 8.4 °C
